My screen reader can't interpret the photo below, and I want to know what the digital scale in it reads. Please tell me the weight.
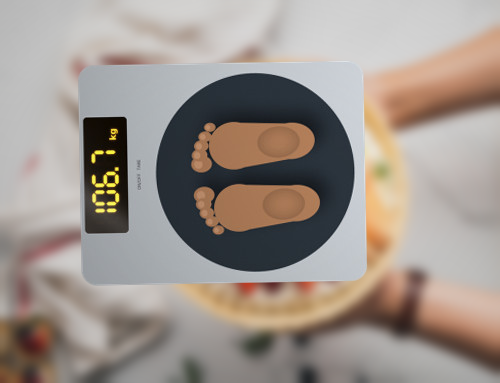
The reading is 106.7 kg
